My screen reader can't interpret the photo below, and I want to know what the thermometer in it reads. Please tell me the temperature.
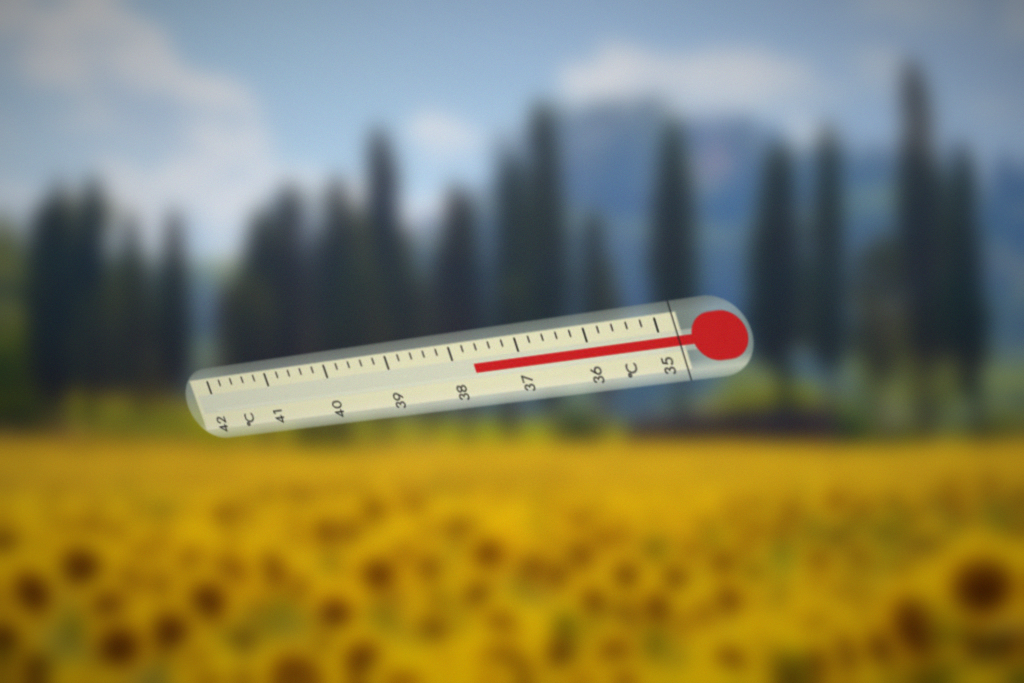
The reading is 37.7 °C
